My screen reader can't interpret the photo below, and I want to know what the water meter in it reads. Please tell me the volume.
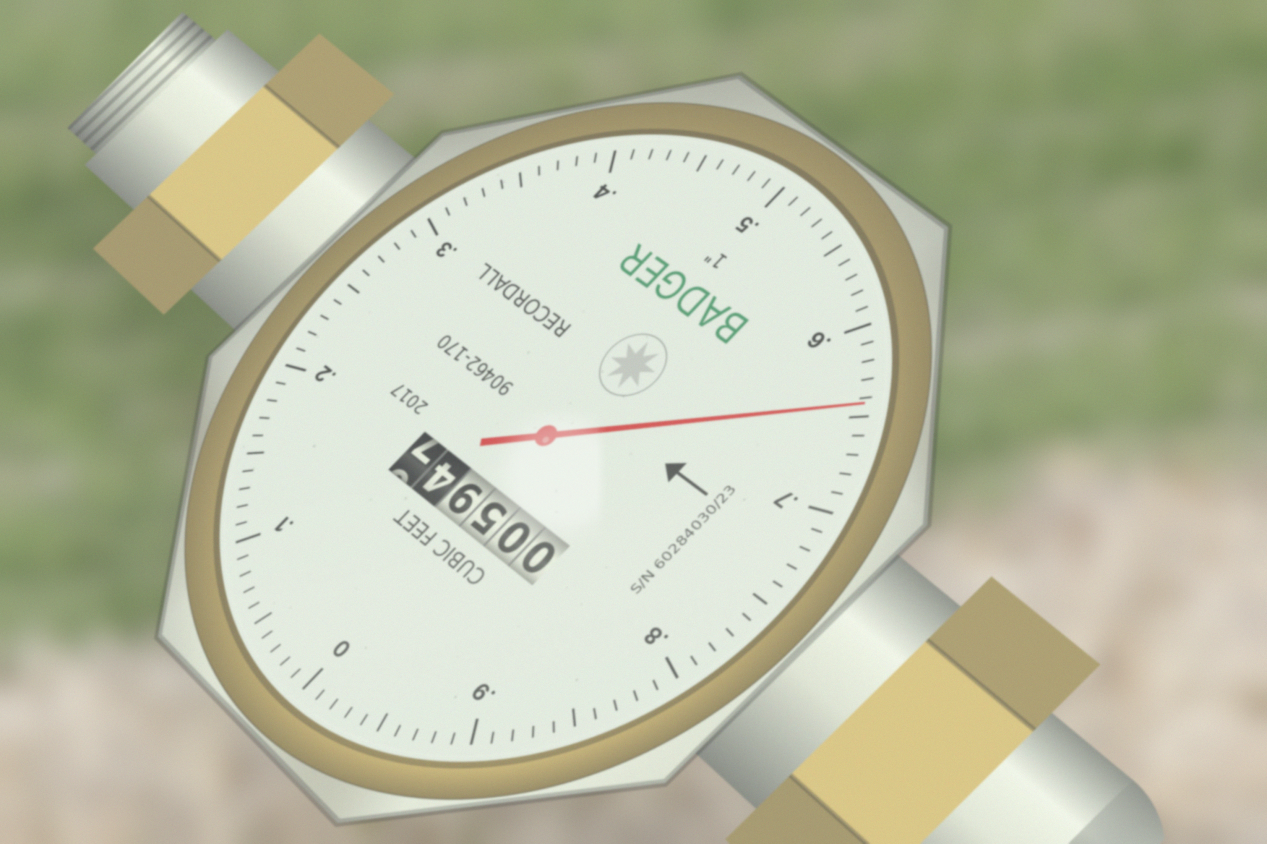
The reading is 5946.64 ft³
